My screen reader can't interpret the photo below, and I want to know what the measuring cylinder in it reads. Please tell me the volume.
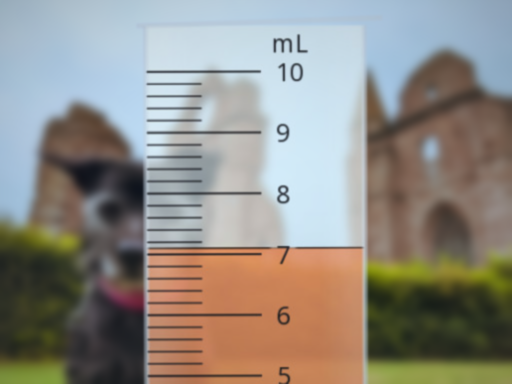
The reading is 7.1 mL
